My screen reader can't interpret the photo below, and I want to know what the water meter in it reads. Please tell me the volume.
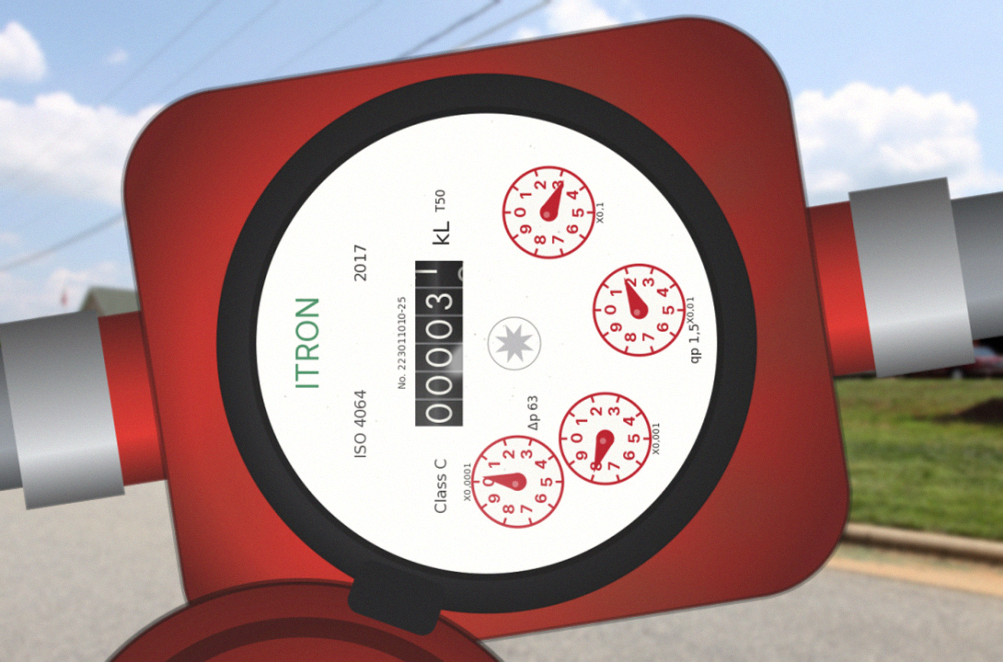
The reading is 31.3180 kL
